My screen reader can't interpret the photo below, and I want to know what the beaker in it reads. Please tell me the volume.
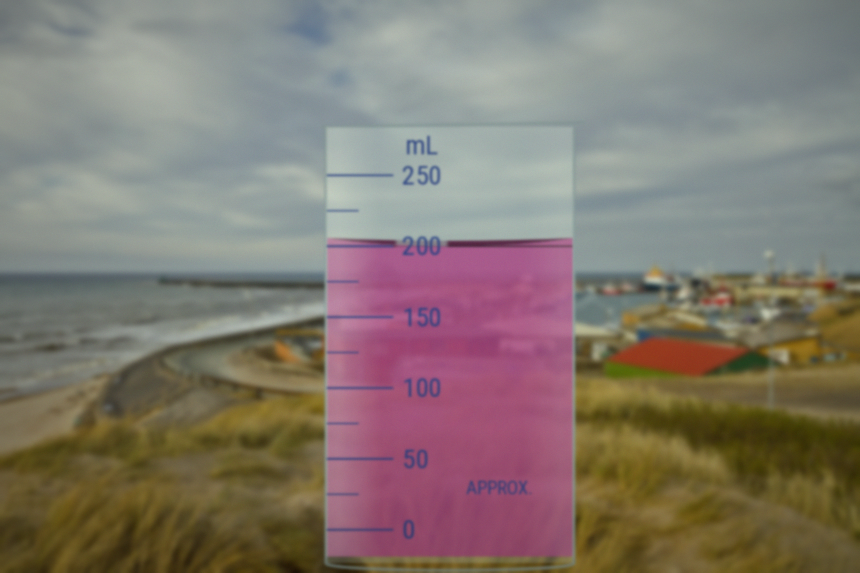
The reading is 200 mL
